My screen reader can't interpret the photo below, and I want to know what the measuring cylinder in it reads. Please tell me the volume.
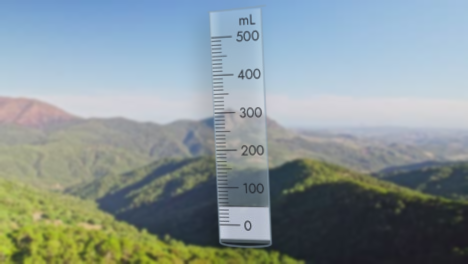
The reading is 50 mL
